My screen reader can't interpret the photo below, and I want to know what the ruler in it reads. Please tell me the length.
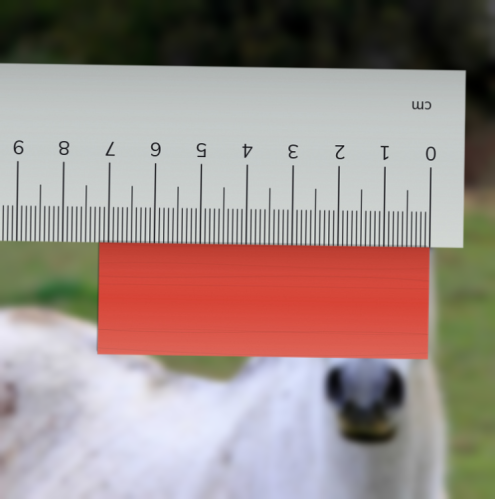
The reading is 7.2 cm
